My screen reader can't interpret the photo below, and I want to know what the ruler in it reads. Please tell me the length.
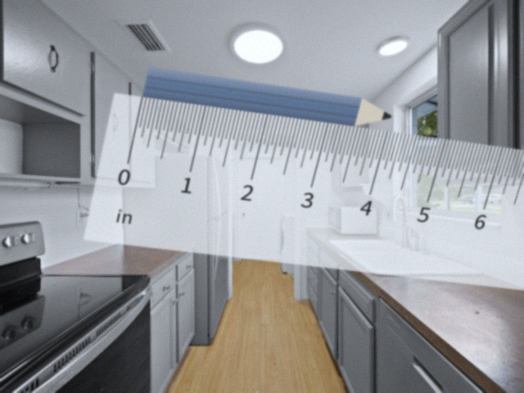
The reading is 4 in
